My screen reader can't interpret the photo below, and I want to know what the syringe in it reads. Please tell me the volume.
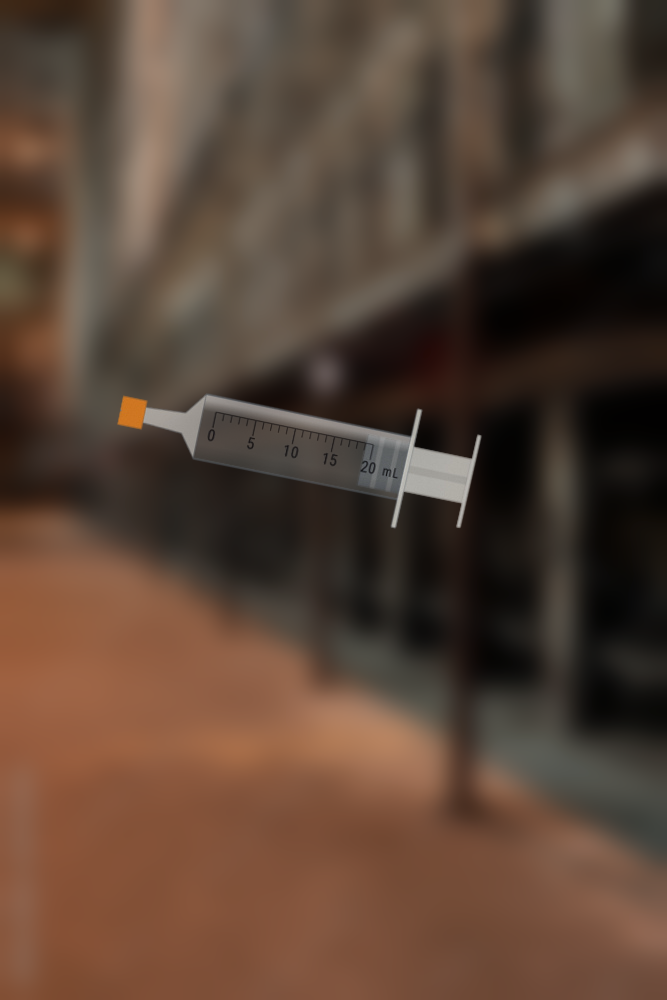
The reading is 19 mL
